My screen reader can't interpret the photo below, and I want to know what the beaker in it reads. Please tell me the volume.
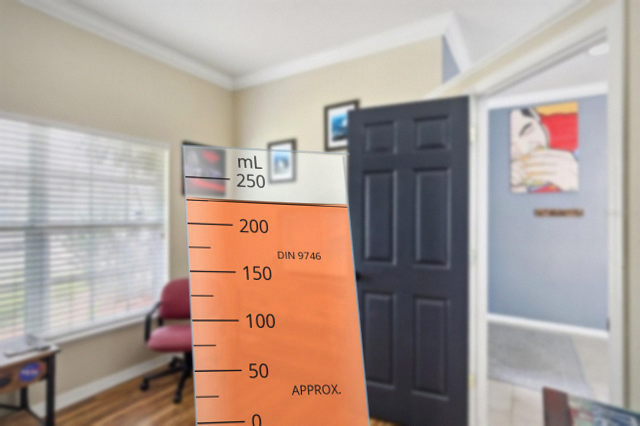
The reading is 225 mL
